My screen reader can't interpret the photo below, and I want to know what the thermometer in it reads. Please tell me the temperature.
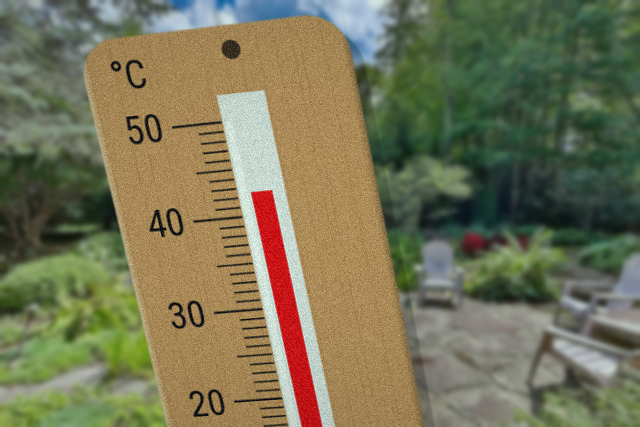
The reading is 42.5 °C
